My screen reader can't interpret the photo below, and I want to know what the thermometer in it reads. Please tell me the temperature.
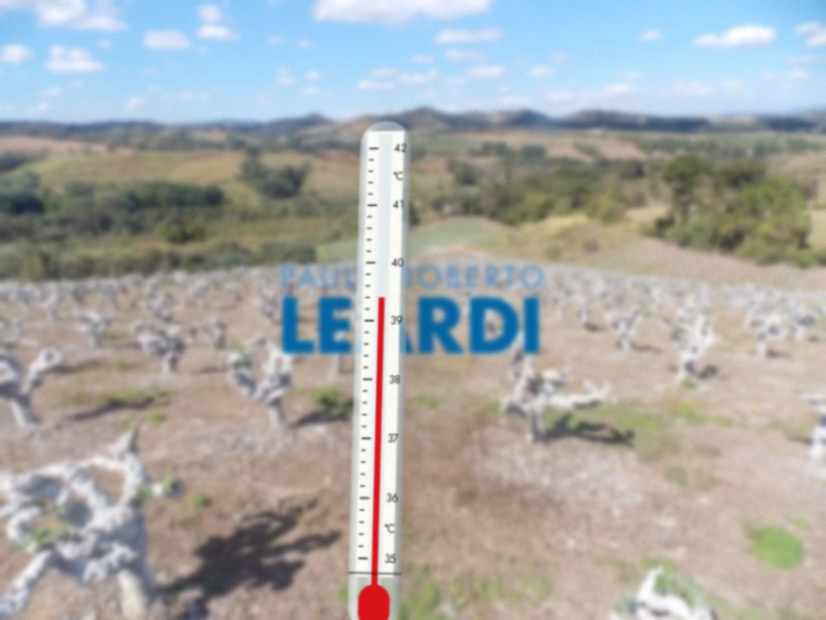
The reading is 39.4 °C
